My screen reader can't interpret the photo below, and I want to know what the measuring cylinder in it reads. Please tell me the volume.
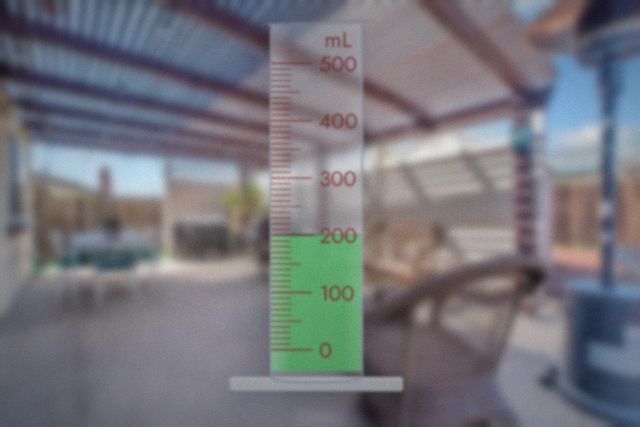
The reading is 200 mL
